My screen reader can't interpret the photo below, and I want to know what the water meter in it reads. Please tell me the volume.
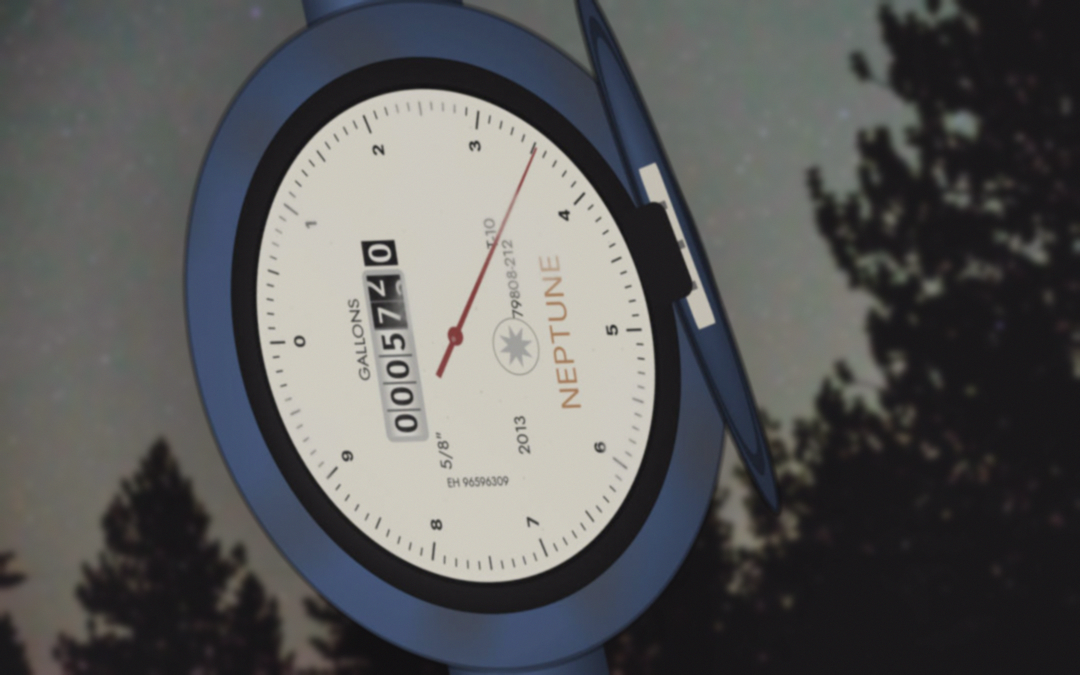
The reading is 5723.5 gal
